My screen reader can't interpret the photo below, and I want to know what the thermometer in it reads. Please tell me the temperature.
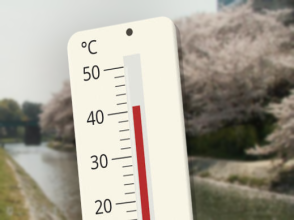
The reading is 41 °C
